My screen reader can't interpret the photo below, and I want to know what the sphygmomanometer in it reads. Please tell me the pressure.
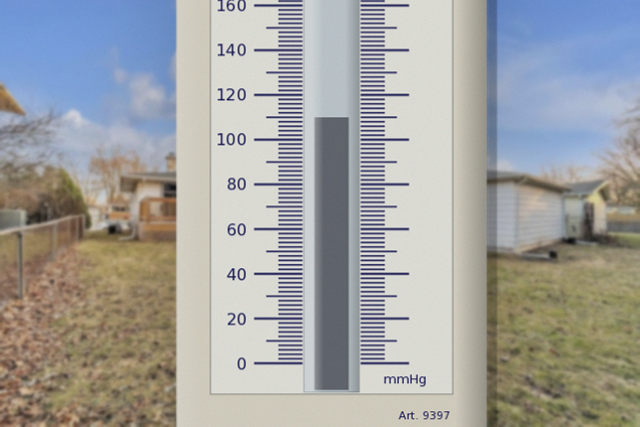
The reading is 110 mmHg
